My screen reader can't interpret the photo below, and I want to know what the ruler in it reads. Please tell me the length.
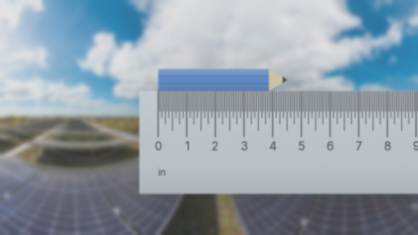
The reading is 4.5 in
